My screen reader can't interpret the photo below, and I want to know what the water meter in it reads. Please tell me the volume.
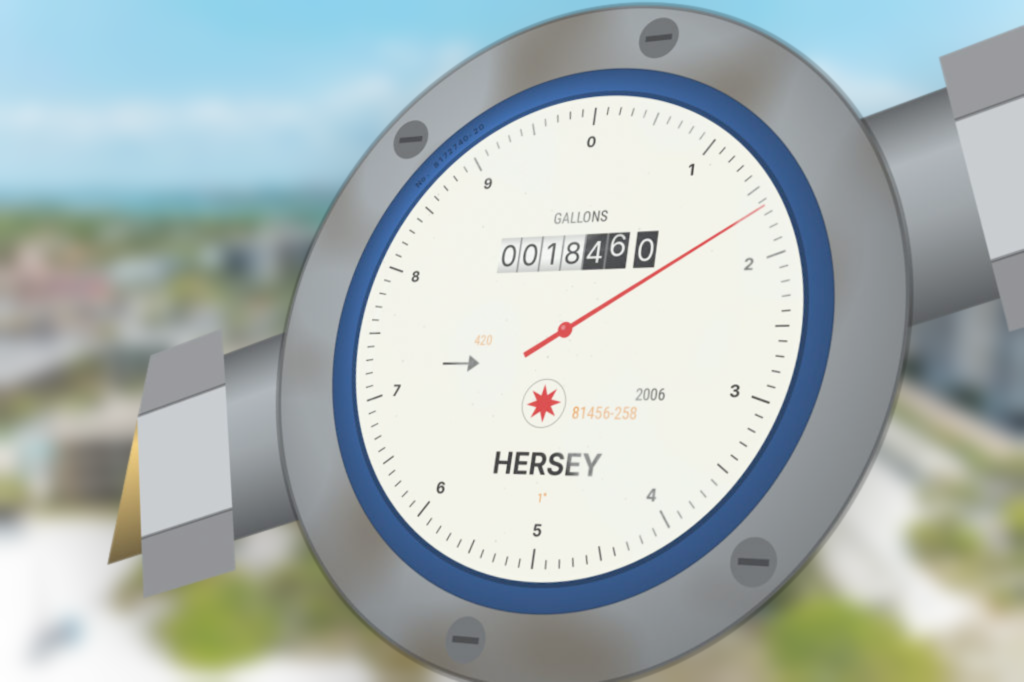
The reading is 18461.6 gal
